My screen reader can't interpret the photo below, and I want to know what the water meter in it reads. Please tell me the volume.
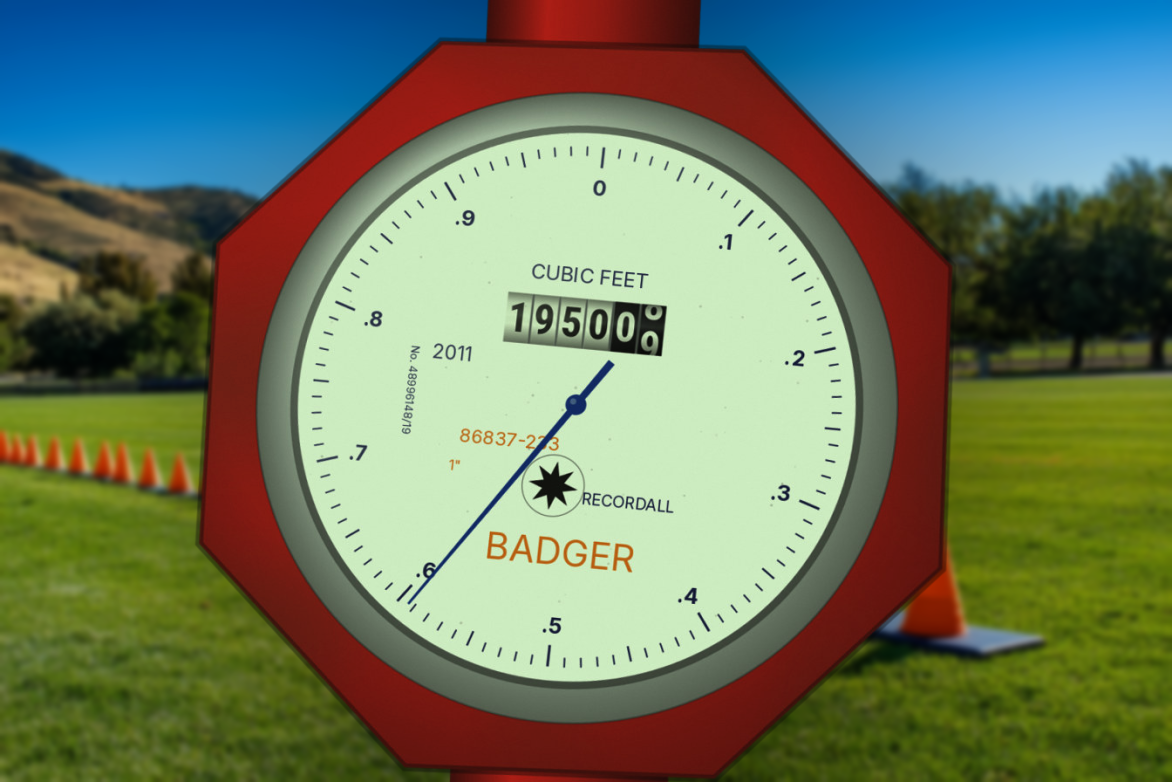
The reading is 195008.59 ft³
